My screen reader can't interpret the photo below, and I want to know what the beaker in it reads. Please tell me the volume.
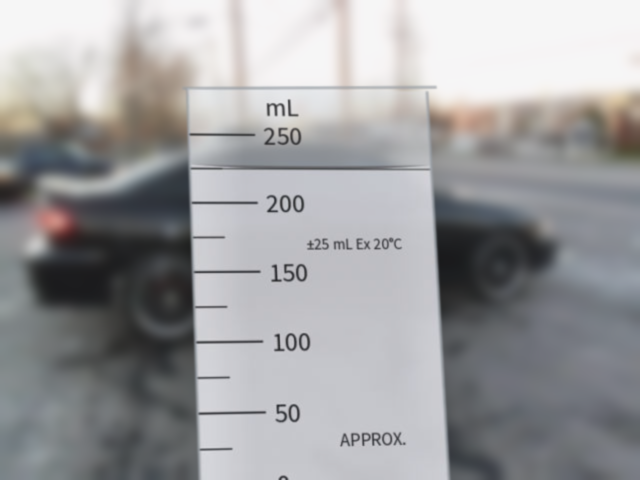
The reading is 225 mL
